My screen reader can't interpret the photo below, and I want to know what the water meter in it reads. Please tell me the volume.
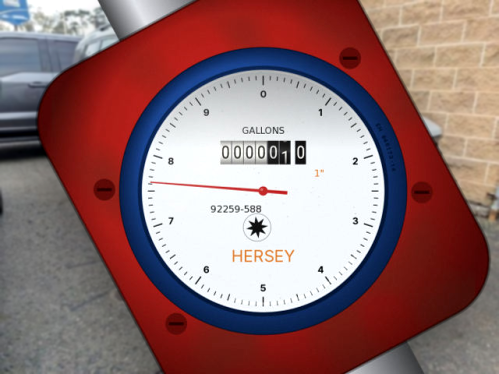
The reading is 7.6 gal
